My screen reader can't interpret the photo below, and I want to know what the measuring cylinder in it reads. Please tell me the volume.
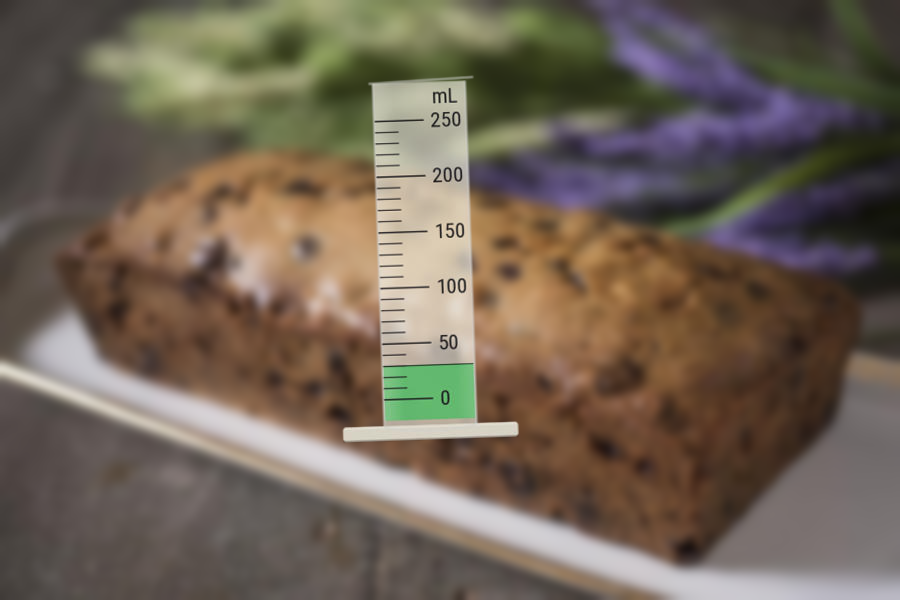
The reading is 30 mL
